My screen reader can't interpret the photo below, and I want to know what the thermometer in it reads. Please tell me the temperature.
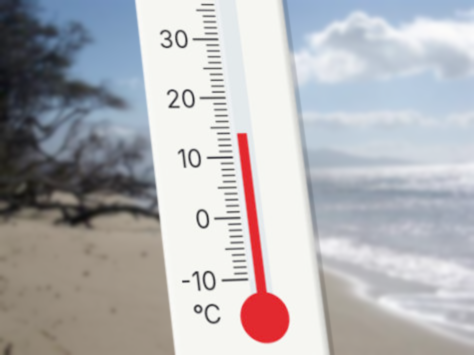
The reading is 14 °C
